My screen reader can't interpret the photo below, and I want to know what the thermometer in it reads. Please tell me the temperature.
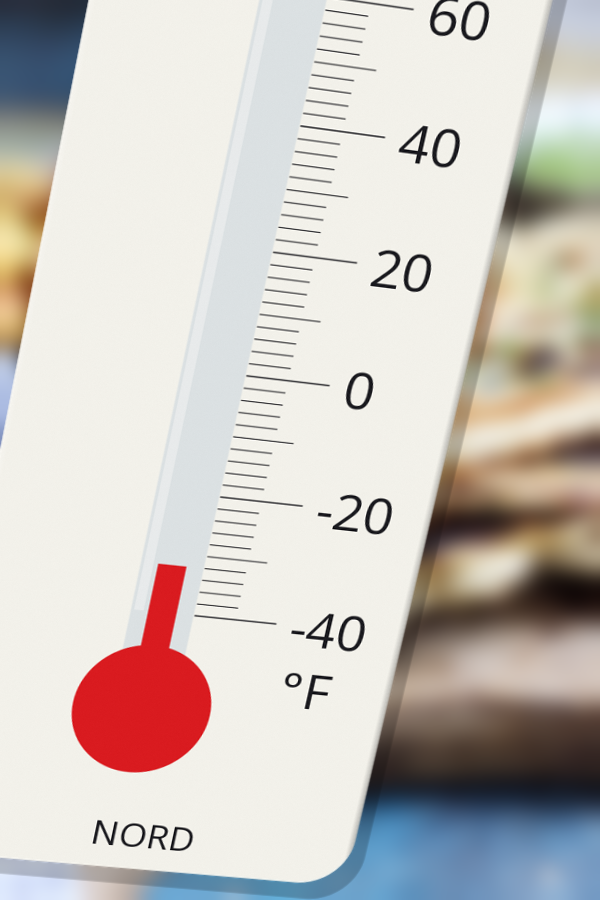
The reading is -32 °F
